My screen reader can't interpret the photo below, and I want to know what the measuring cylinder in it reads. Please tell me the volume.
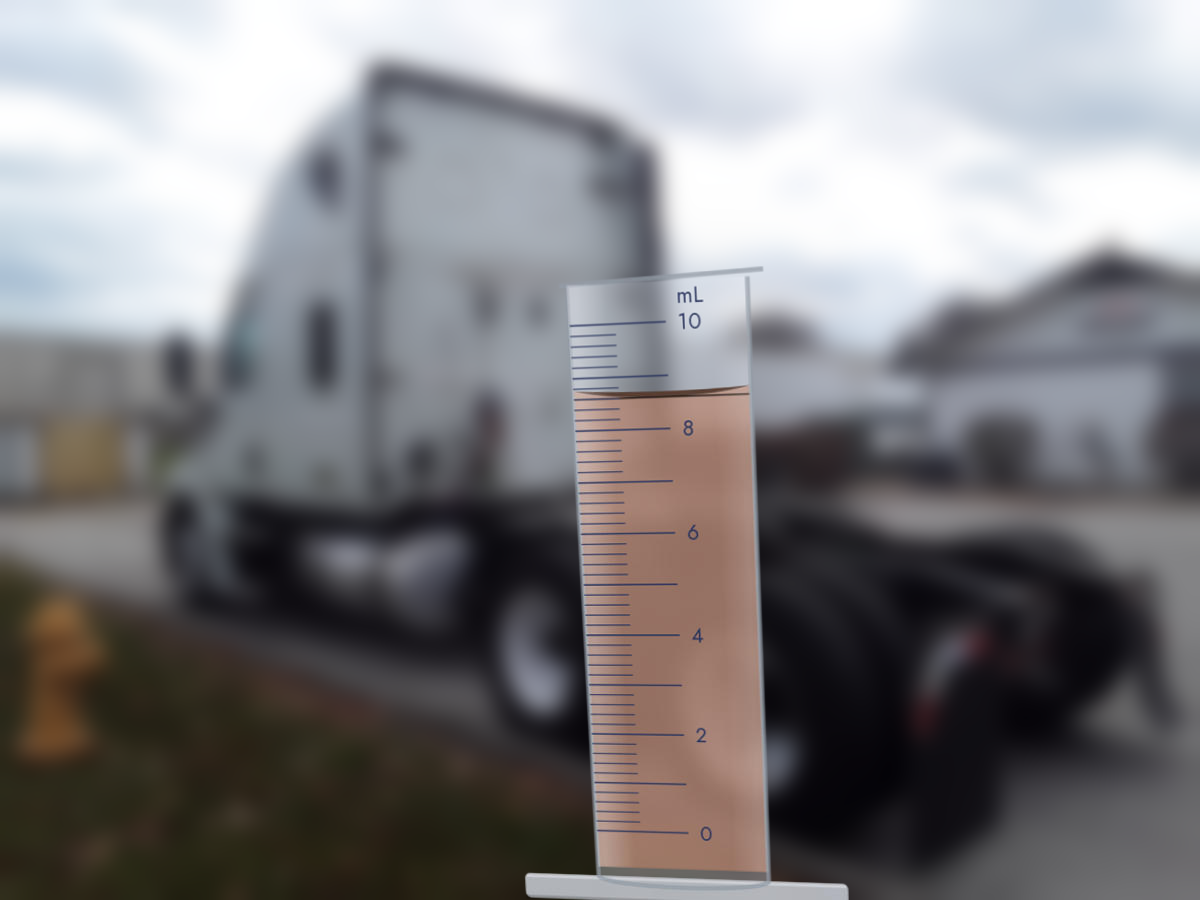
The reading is 8.6 mL
